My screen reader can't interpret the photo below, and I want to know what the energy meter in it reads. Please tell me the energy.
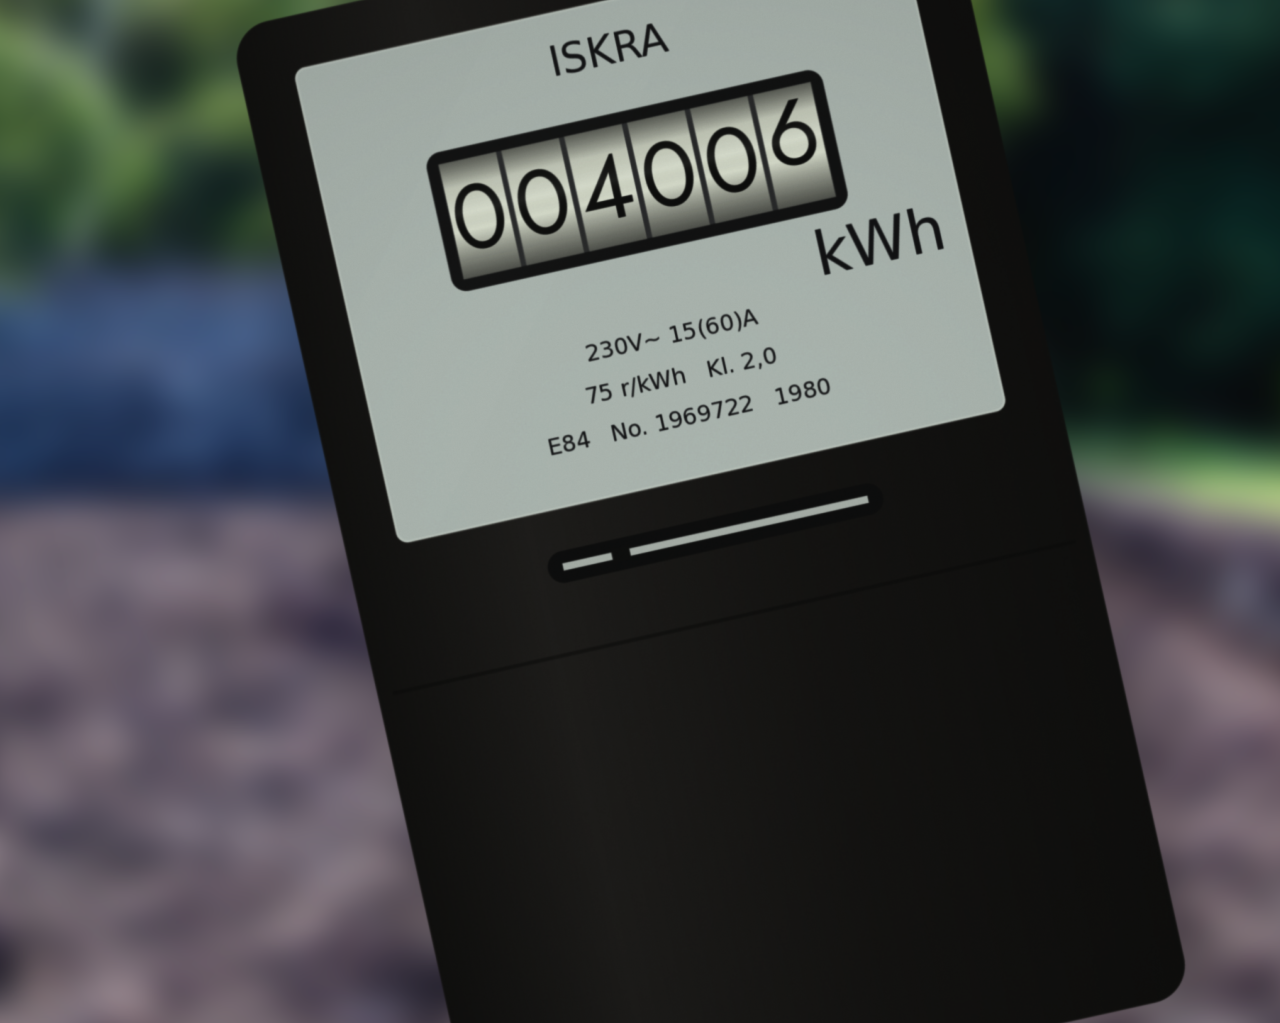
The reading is 4006 kWh
